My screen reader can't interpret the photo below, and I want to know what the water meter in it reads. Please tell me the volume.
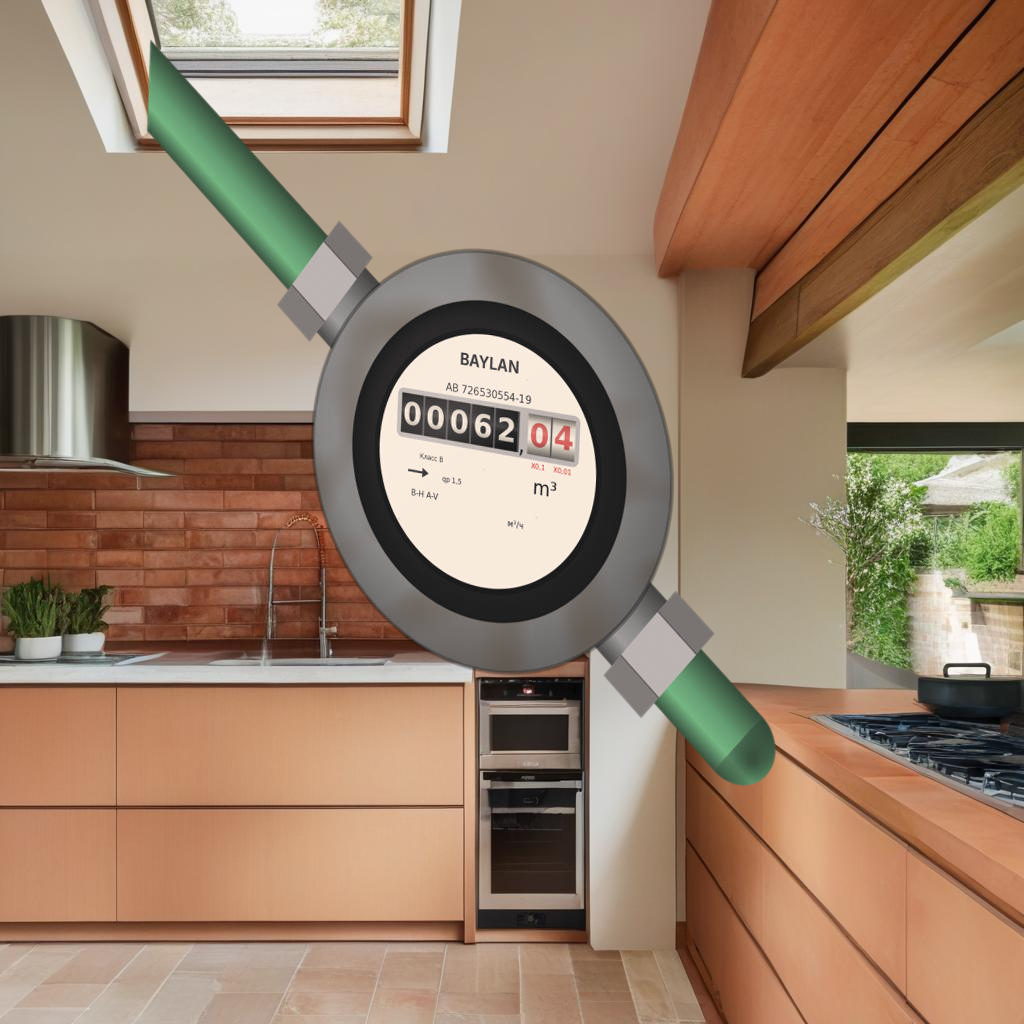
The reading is 62.04 m³
